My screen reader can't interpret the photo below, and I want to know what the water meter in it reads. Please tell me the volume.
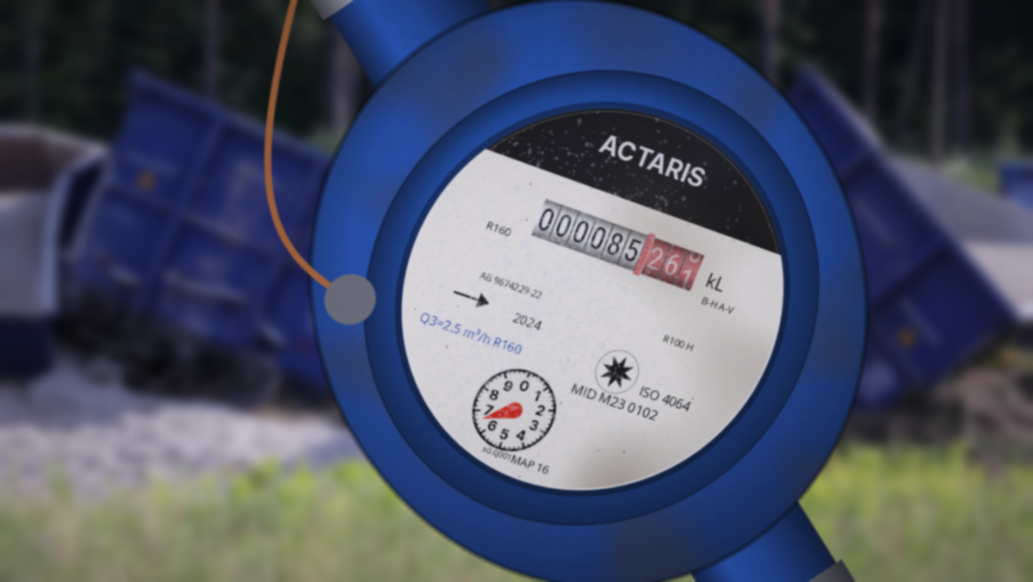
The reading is 85.2606 kL
